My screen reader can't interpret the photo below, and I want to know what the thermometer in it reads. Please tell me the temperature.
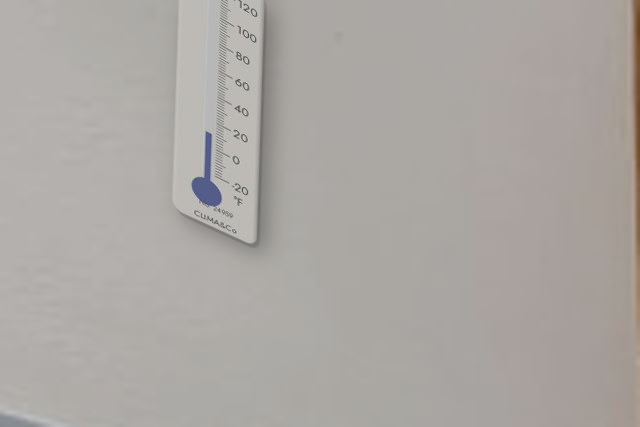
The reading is 10 °F
